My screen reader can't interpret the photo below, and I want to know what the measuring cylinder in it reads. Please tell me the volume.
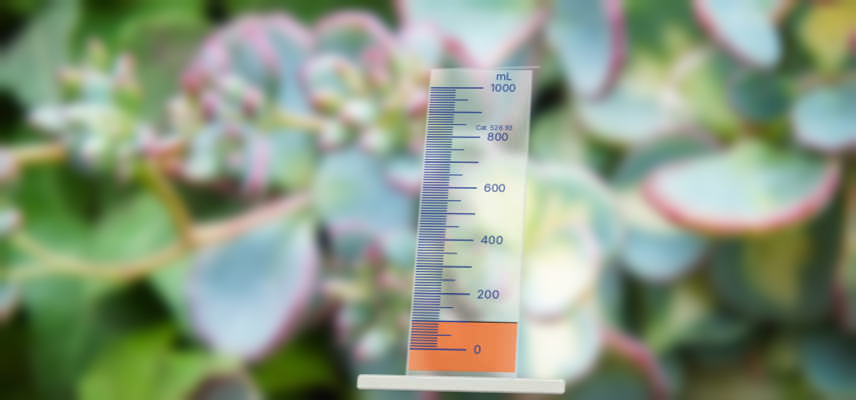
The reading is 100 mL
